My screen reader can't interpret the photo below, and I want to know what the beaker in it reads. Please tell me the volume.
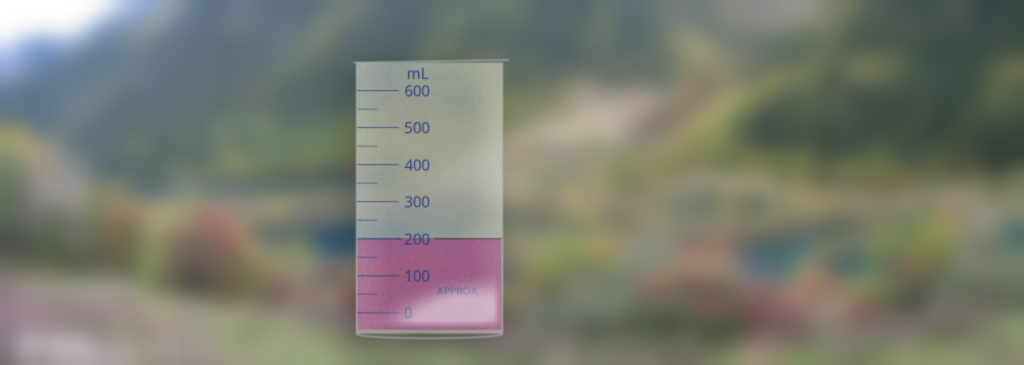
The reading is 200 mL
